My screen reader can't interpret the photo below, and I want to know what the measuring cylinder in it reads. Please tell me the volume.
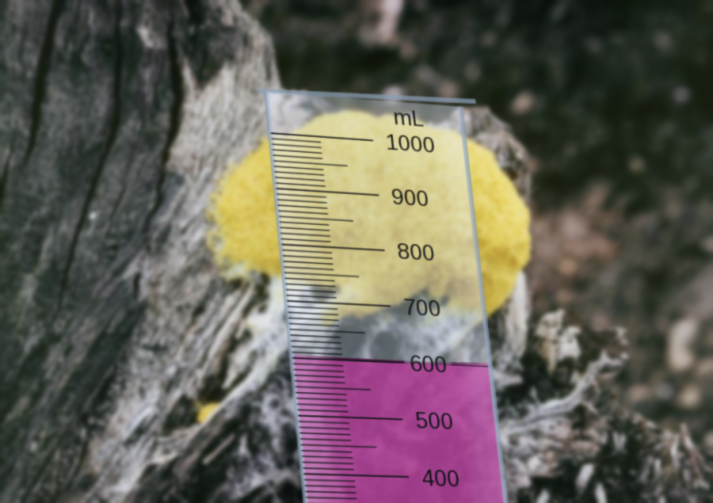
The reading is 600 mL
